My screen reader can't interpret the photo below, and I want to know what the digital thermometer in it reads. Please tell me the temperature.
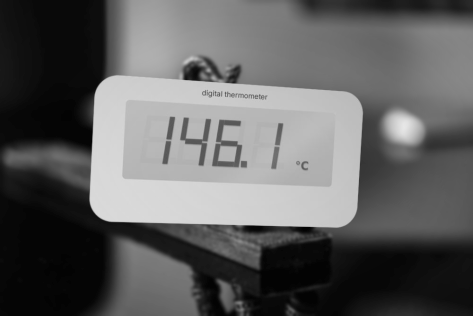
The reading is 146.1 °C
